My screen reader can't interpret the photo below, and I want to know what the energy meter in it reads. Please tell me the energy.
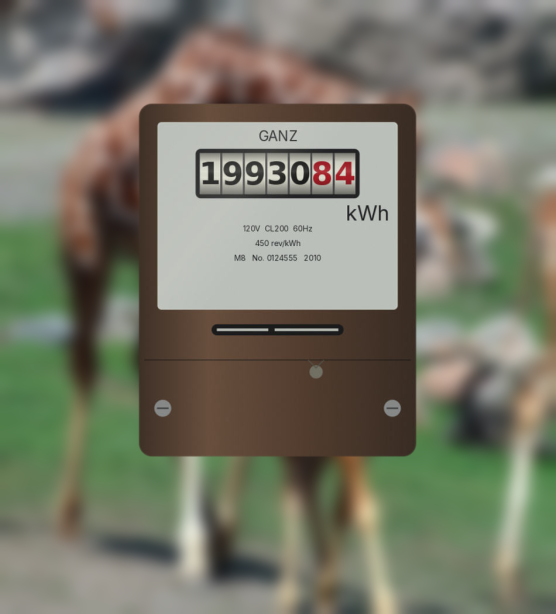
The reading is 19930.84 kWh
